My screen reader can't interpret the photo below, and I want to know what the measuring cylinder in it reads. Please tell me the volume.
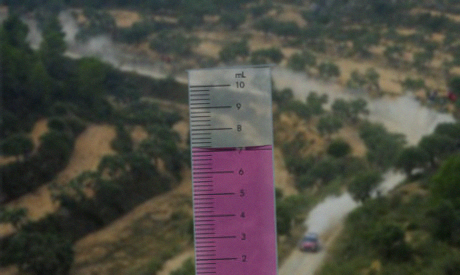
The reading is 7 mL
